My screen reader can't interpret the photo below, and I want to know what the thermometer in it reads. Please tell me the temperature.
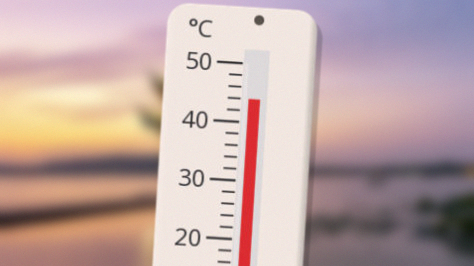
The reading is 44 °C
